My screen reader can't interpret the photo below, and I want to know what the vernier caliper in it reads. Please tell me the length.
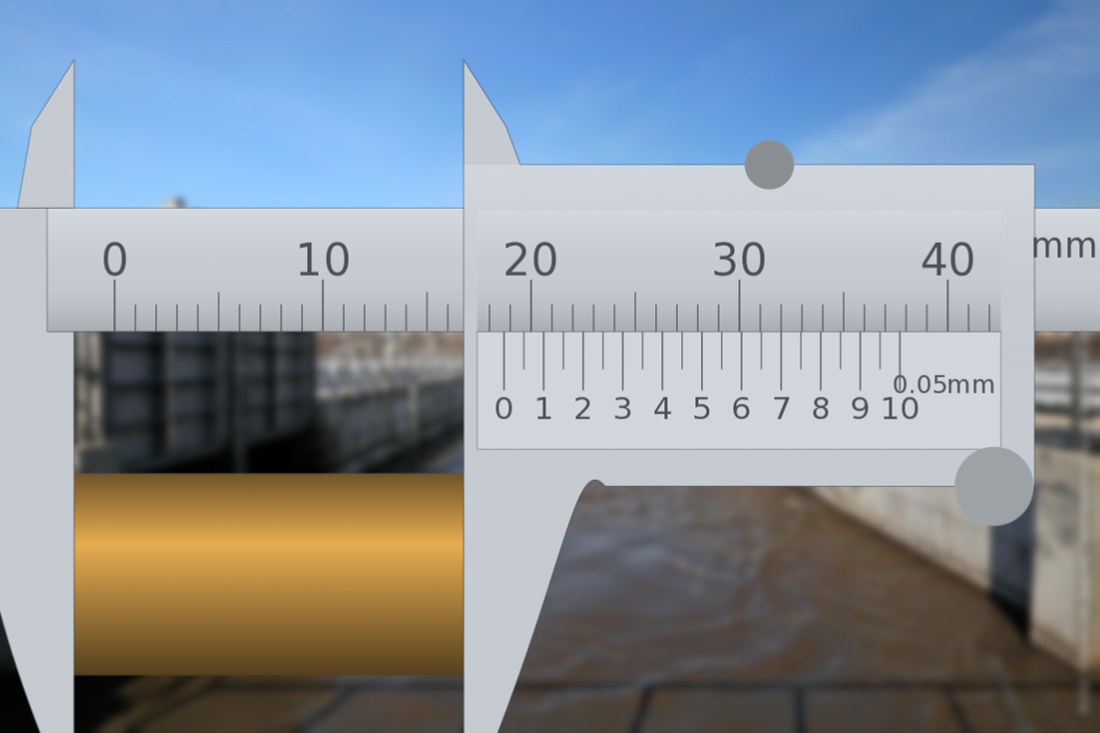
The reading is 18.7 mm
